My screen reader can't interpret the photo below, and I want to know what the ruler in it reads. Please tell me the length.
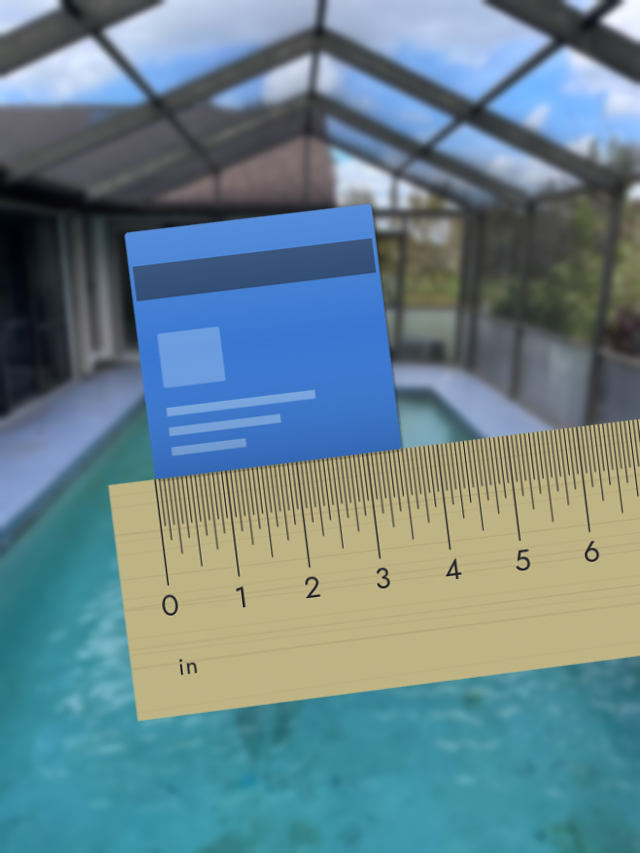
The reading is 3.5 in
